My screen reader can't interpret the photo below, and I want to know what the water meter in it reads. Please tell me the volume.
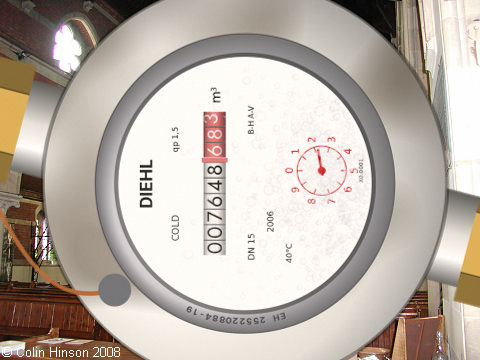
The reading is 7648.6832 m³
